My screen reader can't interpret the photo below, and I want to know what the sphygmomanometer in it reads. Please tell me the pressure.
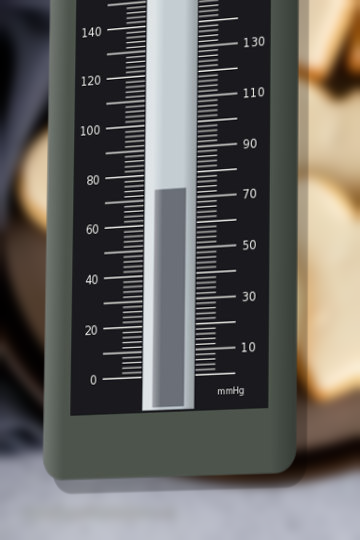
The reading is 74 mmHg
